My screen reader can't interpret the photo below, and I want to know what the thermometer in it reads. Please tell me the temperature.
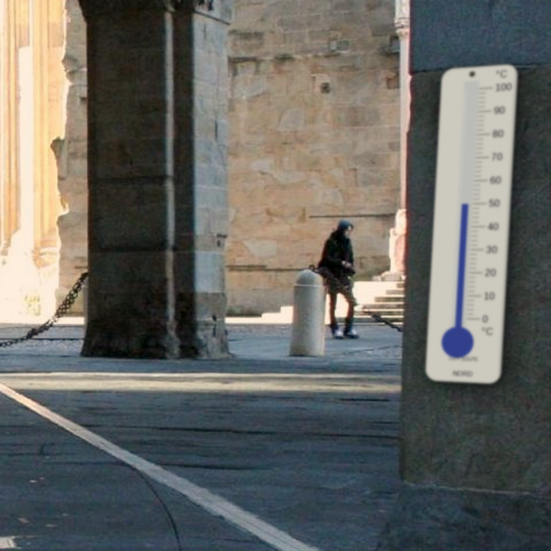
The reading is 50 °C
